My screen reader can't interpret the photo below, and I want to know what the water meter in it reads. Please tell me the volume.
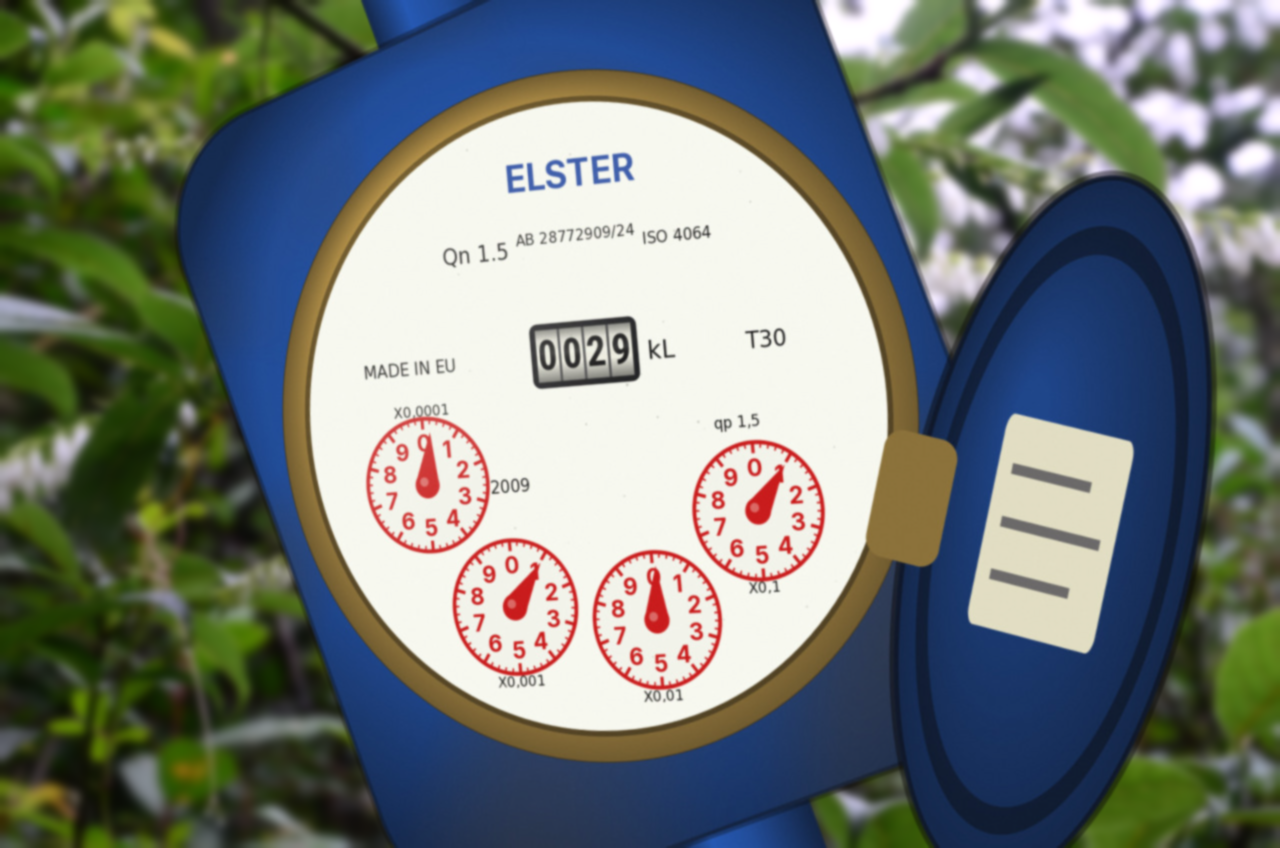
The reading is 29.1010 kL
